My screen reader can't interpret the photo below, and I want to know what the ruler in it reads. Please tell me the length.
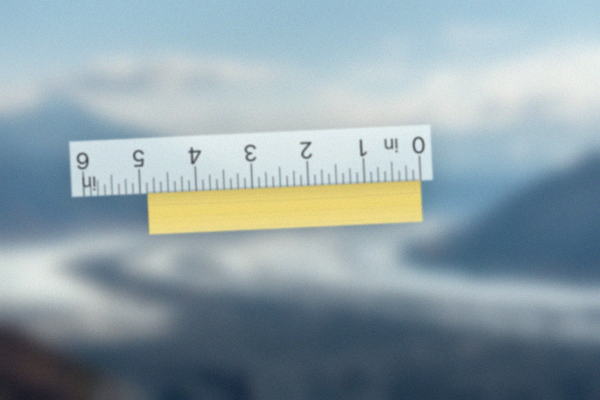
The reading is 4.875 in
